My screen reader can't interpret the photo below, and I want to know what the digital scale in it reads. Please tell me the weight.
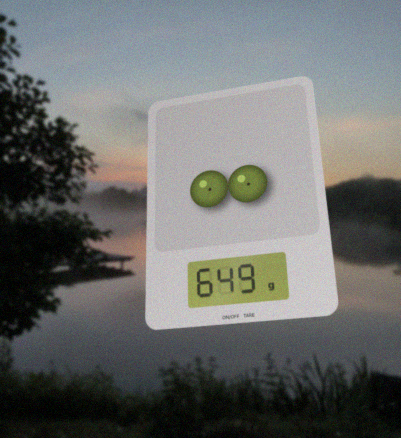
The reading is 649 g
